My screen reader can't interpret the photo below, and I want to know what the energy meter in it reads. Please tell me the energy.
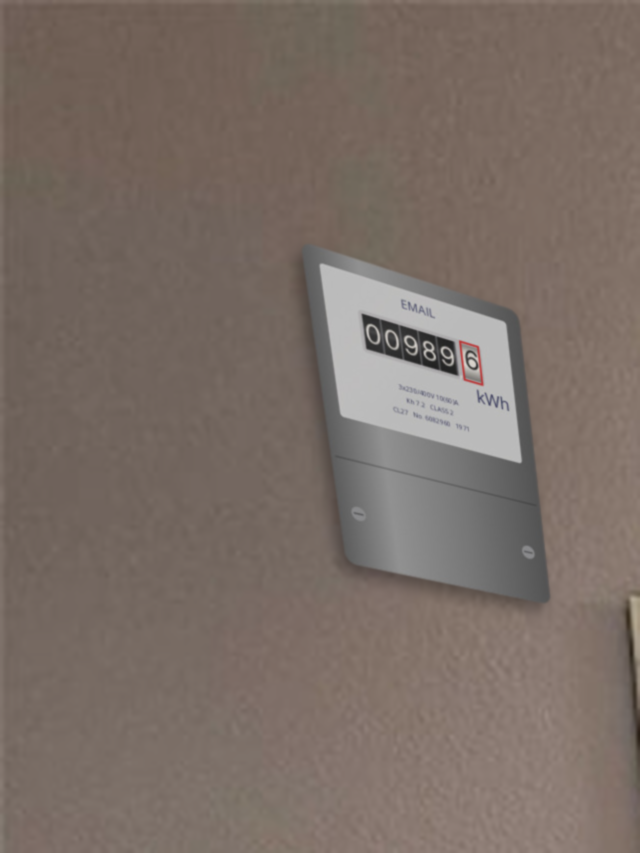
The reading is 989.6 kWh
